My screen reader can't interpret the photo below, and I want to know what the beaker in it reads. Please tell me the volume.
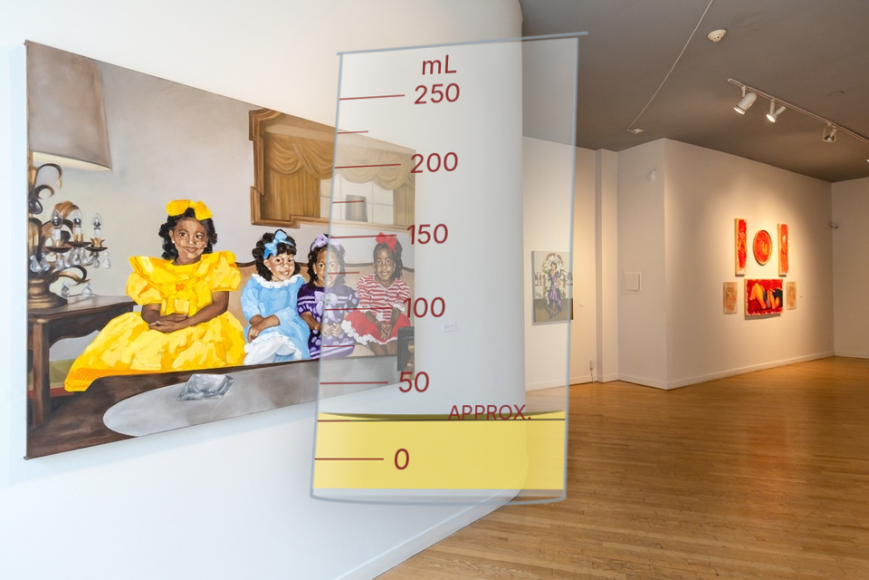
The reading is 25 mL
